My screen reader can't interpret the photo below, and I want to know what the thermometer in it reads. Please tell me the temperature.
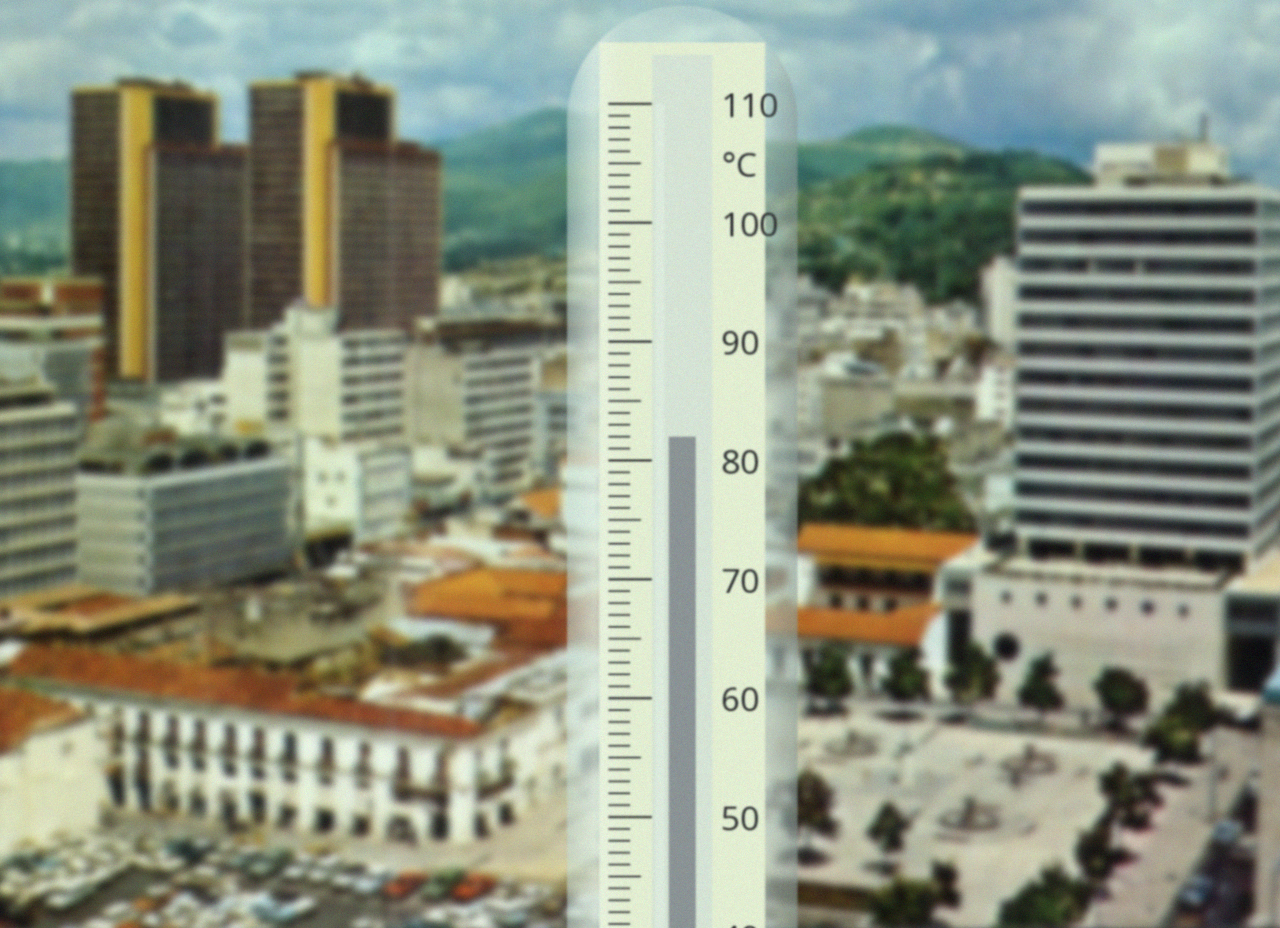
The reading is 82 °C
